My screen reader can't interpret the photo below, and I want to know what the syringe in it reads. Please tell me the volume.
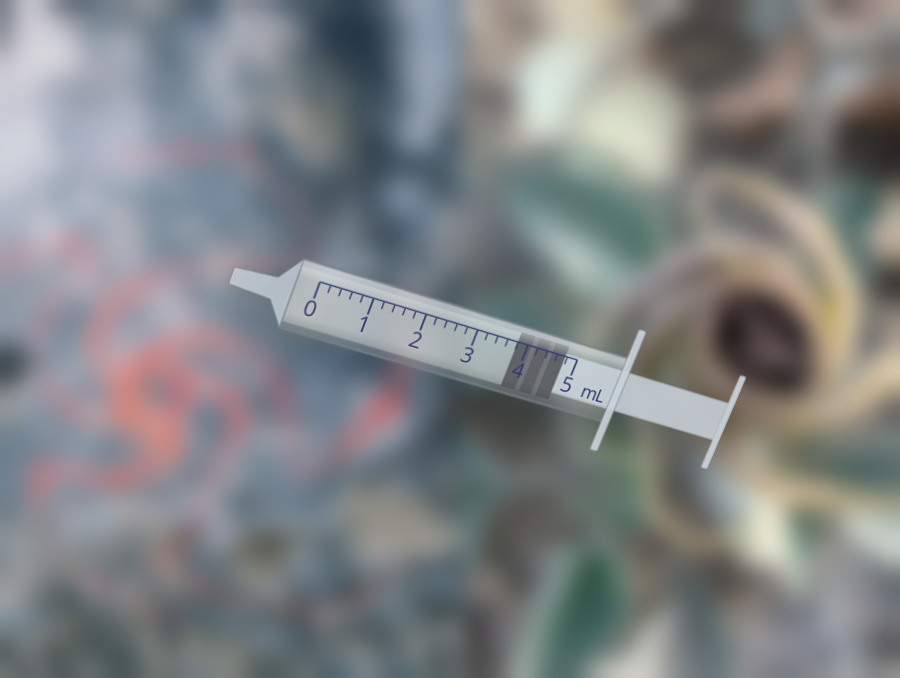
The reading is 3.8 mL
